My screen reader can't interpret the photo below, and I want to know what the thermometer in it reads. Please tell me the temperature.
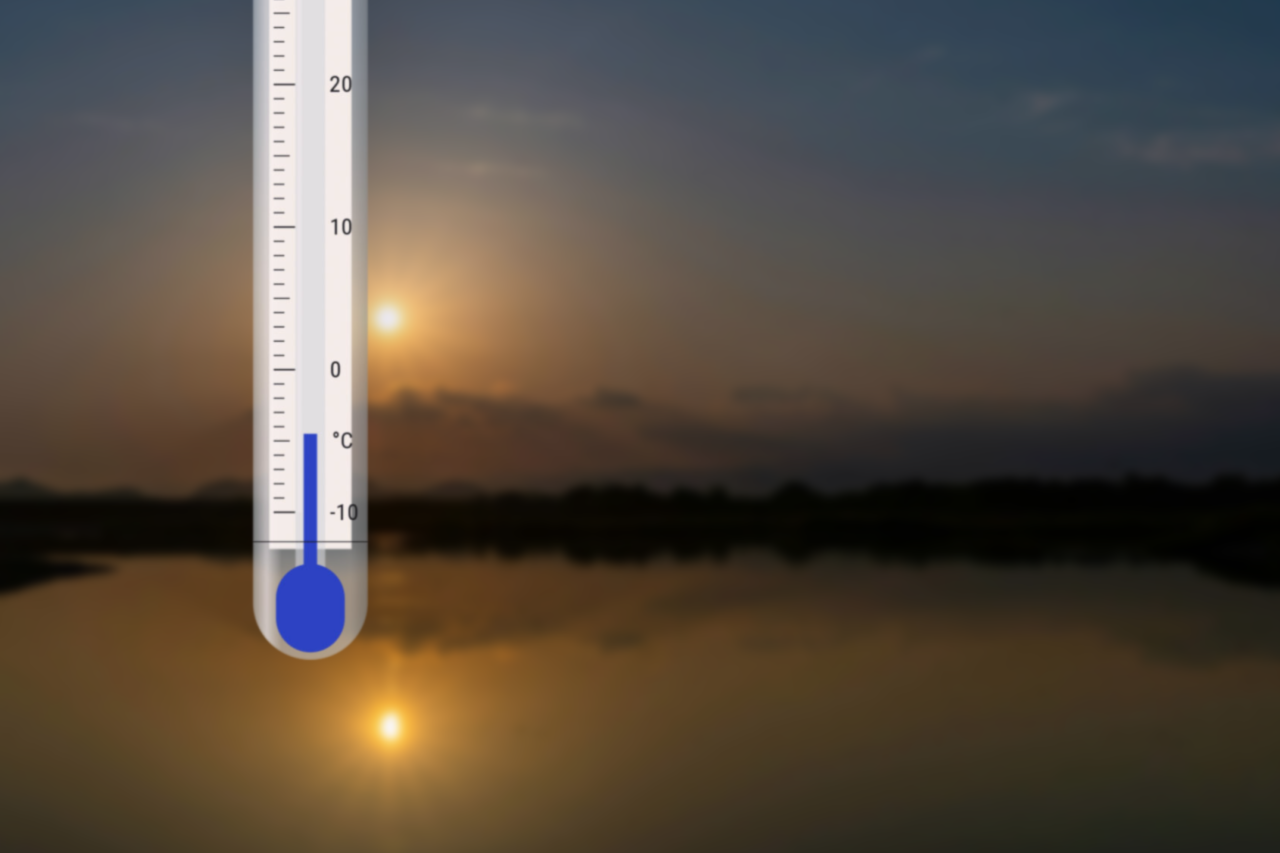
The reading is -4.5 °C
